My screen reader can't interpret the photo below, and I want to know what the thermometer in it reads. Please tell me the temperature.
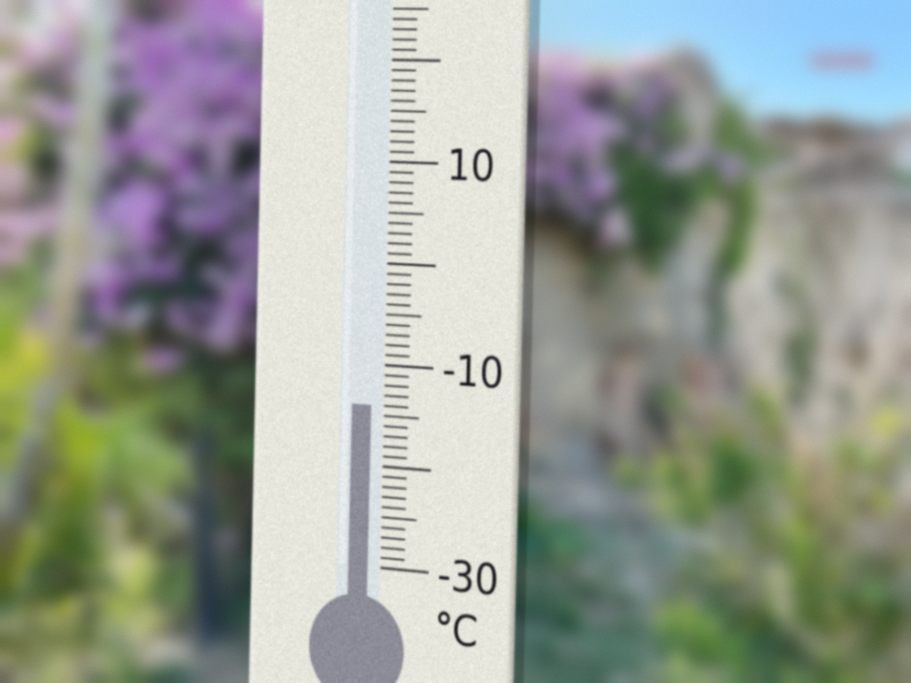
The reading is -14 °C
